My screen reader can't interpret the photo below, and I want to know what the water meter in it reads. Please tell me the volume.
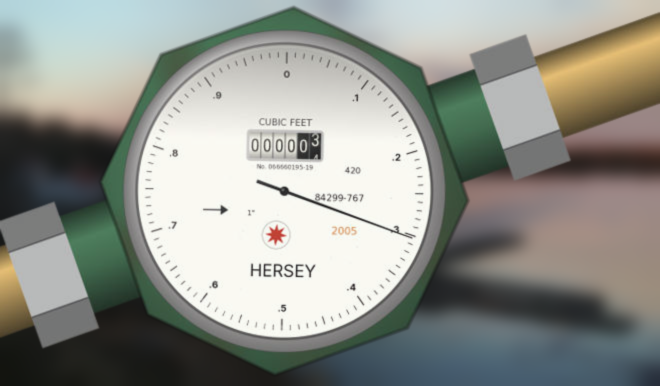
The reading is 3.30 ft³
